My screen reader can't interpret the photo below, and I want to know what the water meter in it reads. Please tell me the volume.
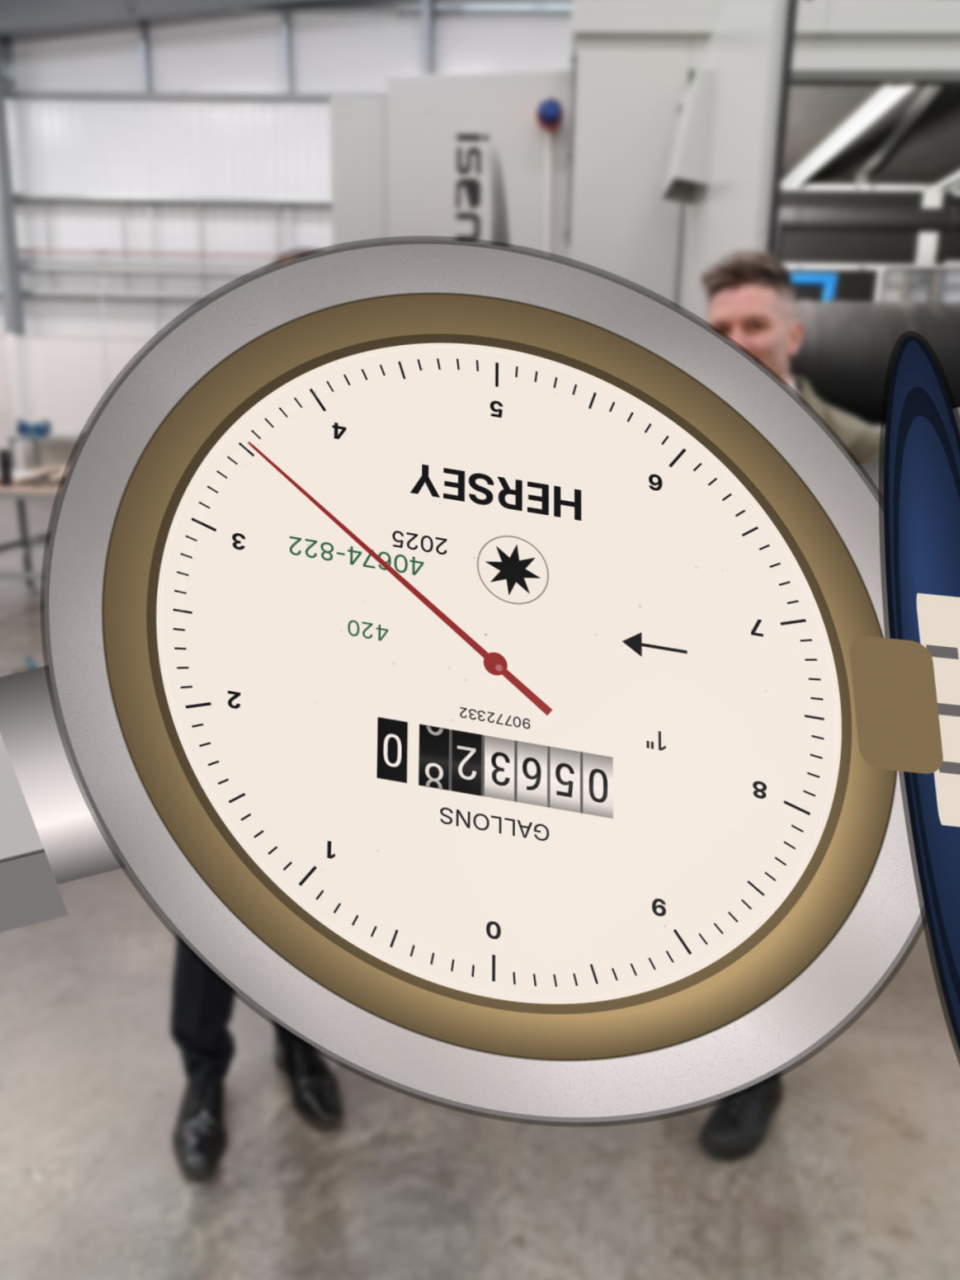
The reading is 563283.5 gal
